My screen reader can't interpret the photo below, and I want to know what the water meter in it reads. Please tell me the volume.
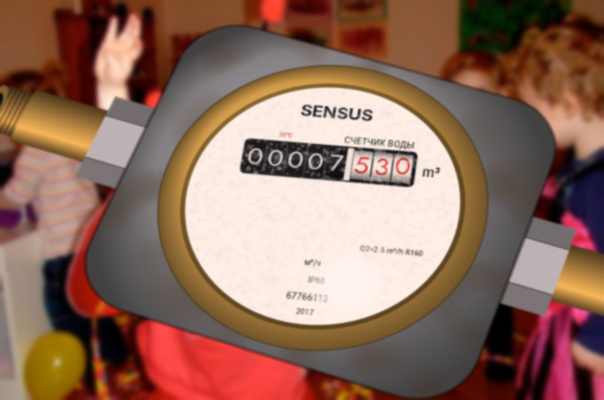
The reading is 7.530 m³
